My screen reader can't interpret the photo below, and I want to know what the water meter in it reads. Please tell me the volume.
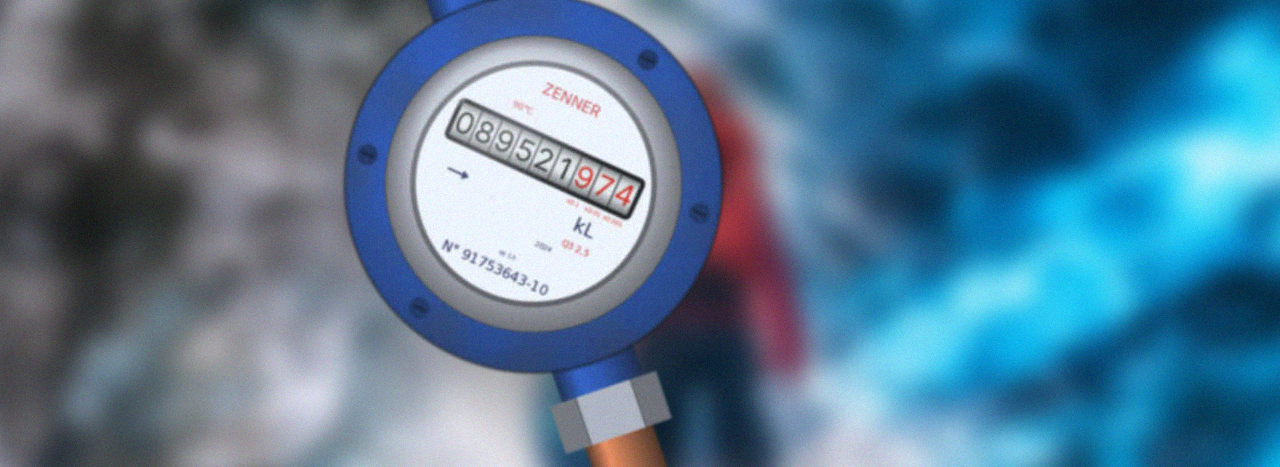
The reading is 89521.974 kL
